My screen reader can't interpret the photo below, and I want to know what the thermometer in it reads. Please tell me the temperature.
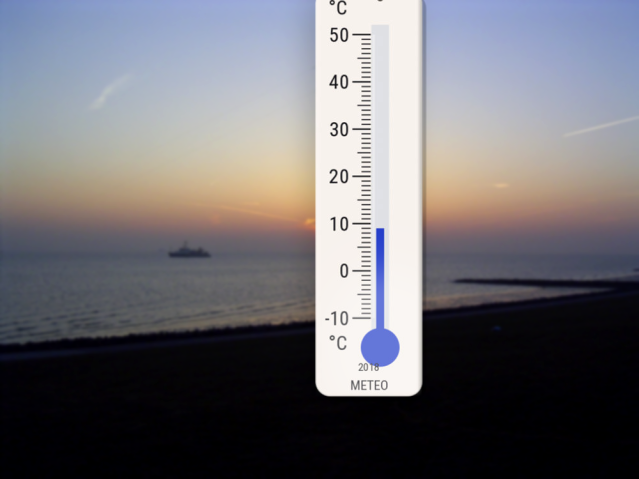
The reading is 9 °C
